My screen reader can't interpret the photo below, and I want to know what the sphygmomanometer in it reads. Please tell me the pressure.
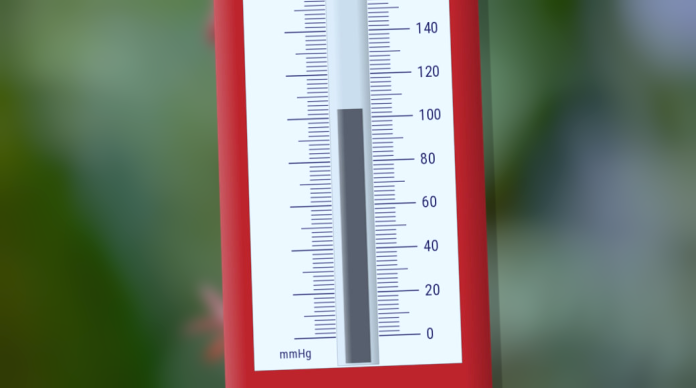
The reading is 104 mmHg
